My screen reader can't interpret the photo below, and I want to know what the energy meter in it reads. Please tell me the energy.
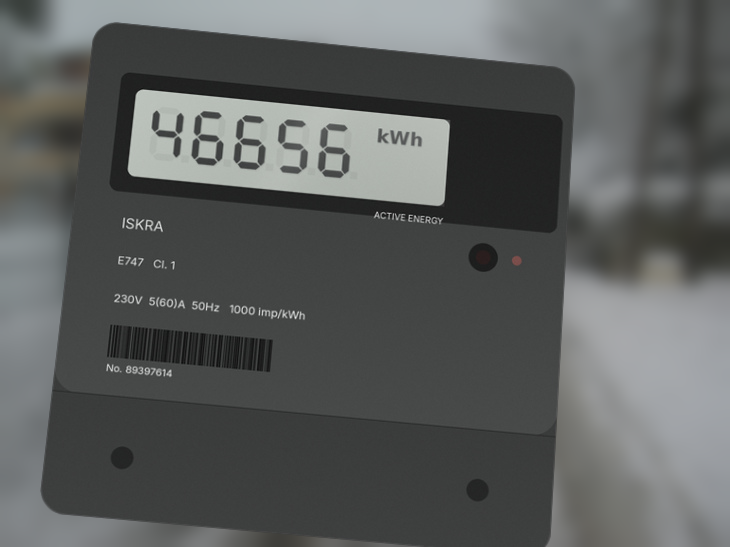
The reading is 46656 kWh
